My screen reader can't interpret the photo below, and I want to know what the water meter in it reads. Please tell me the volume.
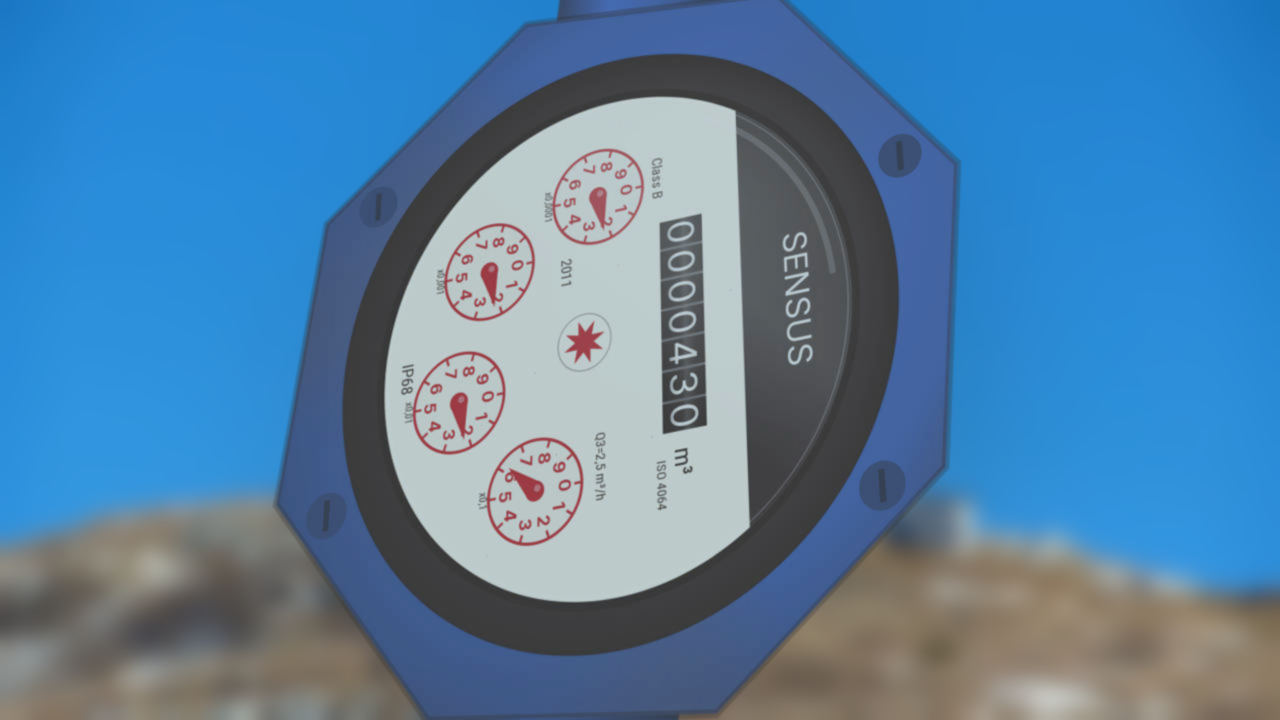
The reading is 430.6222 m³
